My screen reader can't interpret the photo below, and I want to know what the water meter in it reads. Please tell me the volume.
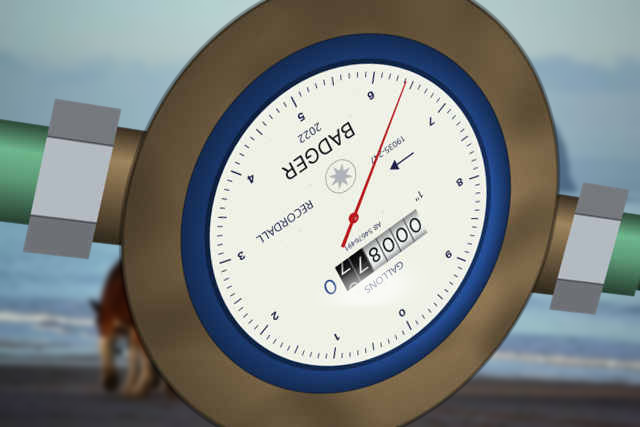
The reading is 8766.4 gal
